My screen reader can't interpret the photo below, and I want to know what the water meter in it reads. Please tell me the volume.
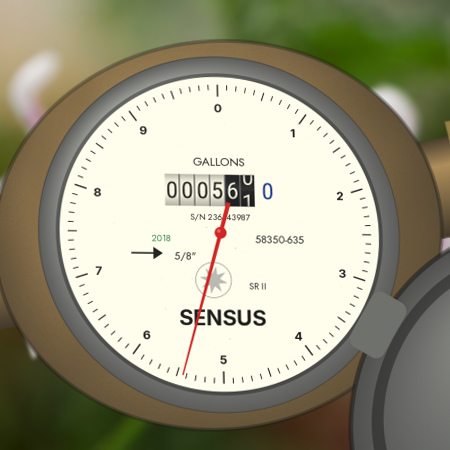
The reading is 5605.4 gal
